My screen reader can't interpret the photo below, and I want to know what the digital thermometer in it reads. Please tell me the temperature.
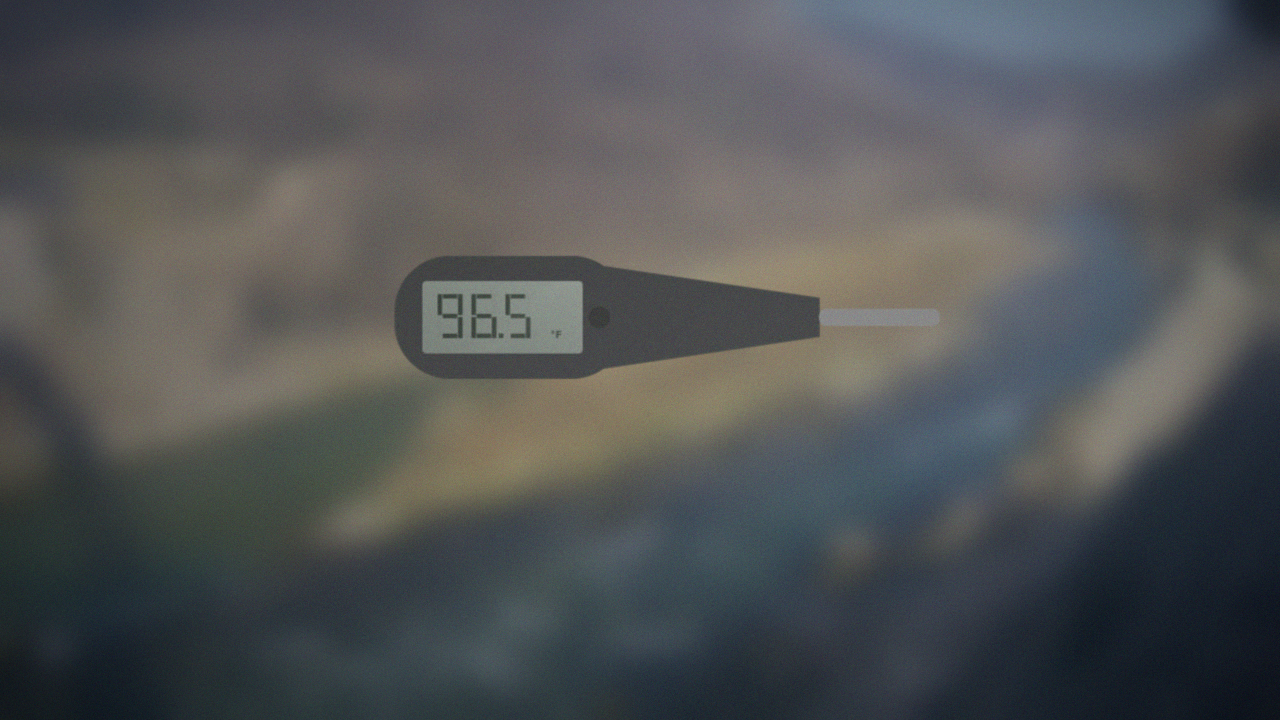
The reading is 96.5 °F
